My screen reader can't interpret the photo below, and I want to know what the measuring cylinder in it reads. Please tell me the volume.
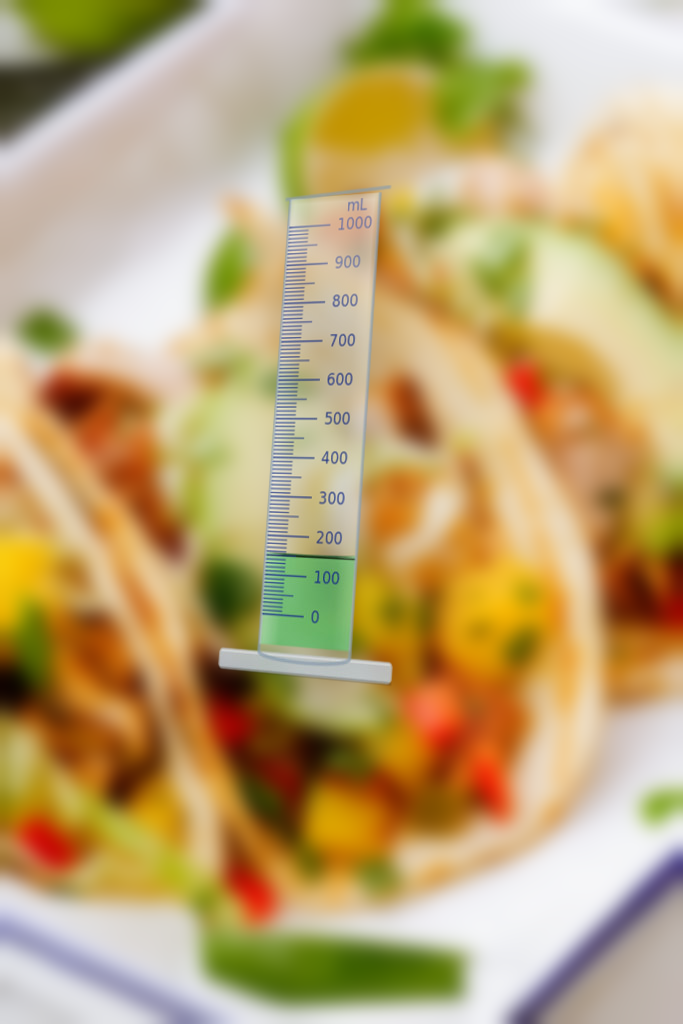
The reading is 150 mL
